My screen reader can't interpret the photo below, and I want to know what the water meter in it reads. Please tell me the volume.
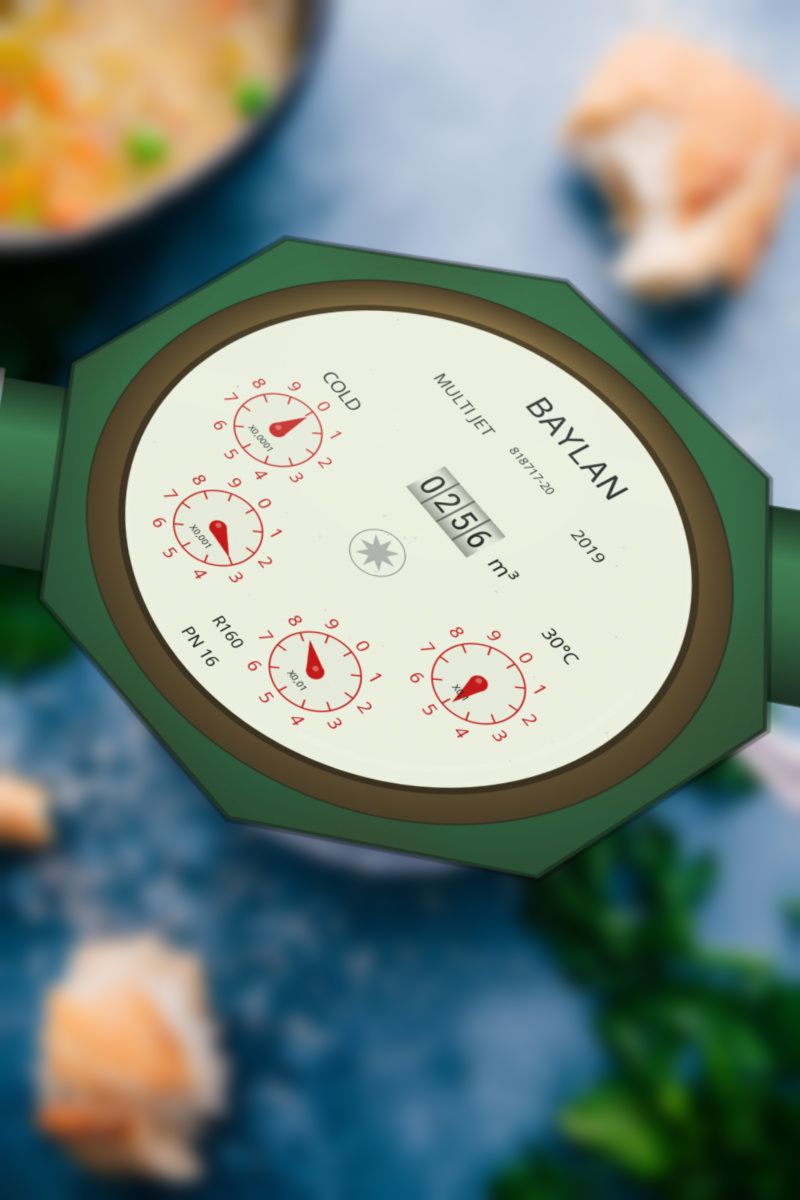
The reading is 256.4830 m³
